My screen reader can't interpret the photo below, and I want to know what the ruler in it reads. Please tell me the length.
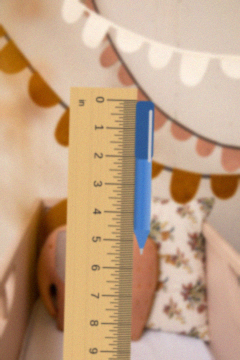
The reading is 5.5 in
